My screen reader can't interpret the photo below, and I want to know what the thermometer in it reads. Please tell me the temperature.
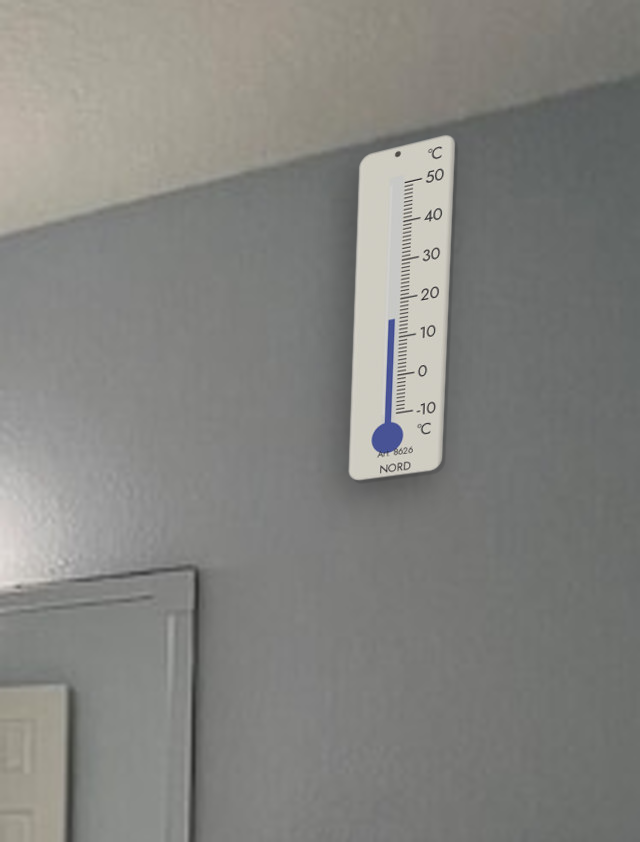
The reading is 15 °C
